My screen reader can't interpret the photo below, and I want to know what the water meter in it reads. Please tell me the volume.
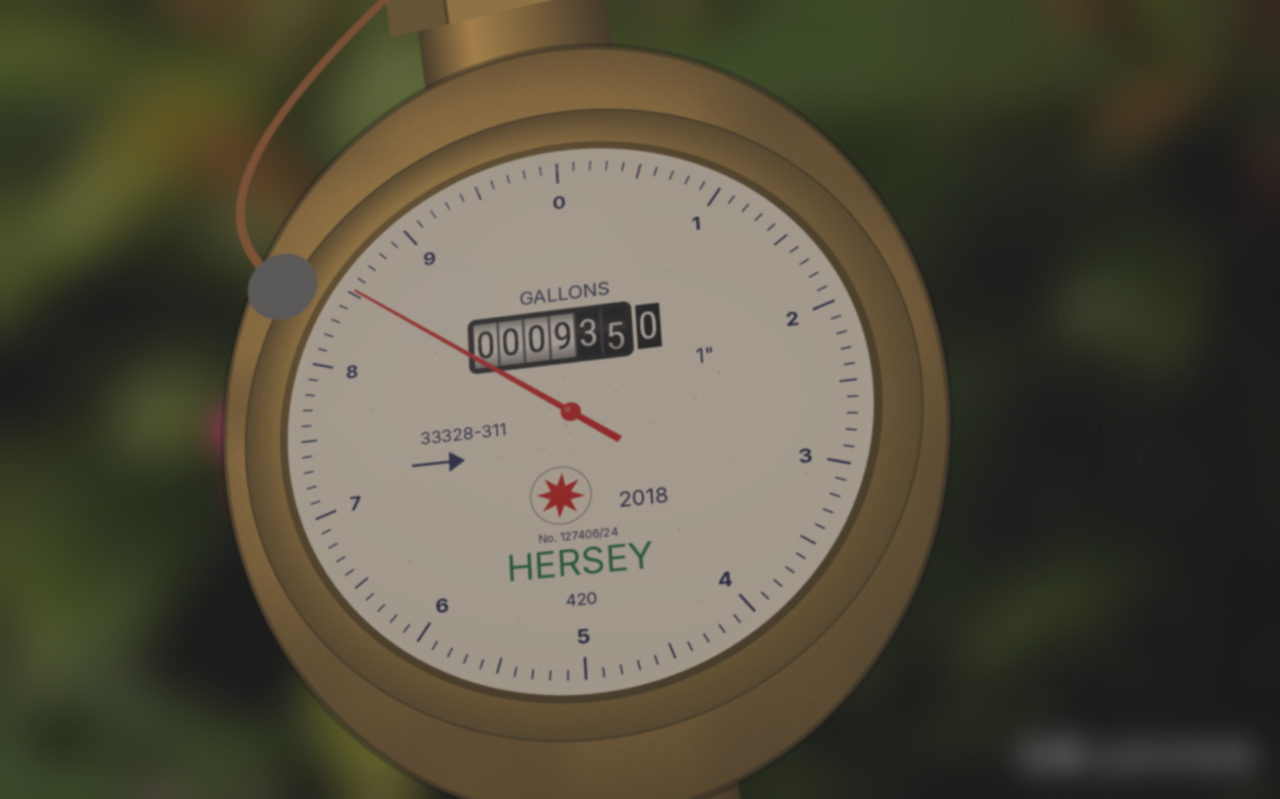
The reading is 9348.5 gal
